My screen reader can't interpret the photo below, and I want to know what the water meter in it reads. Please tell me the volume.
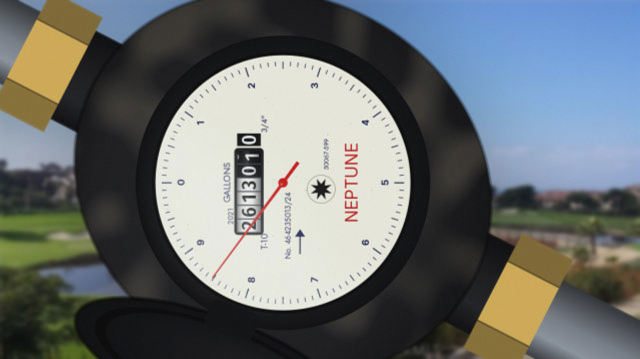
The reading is 2613008.5 gal
